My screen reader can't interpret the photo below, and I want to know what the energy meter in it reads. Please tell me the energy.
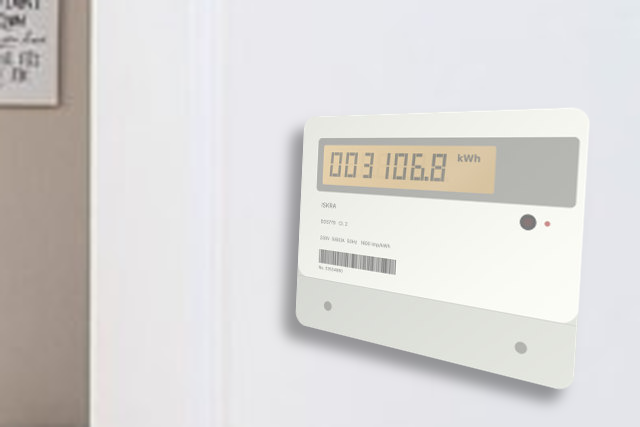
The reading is 3106.8 kWh
